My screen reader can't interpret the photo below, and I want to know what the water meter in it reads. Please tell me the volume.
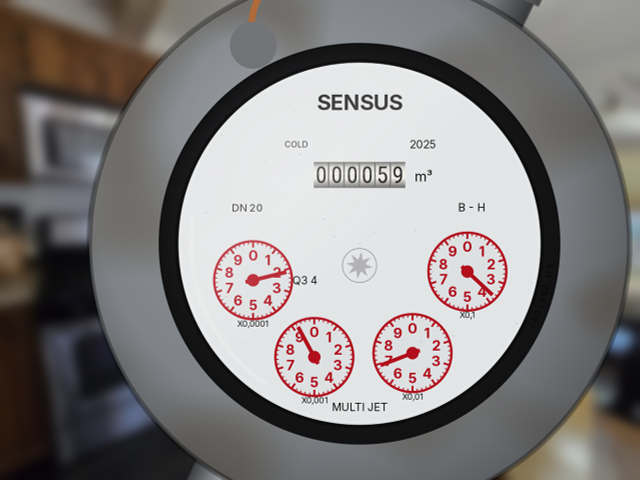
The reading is 59.3692 m³
